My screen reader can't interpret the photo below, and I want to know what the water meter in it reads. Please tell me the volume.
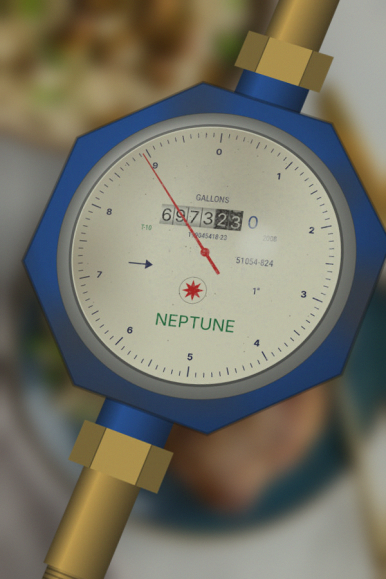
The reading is 6973228.9 gal
